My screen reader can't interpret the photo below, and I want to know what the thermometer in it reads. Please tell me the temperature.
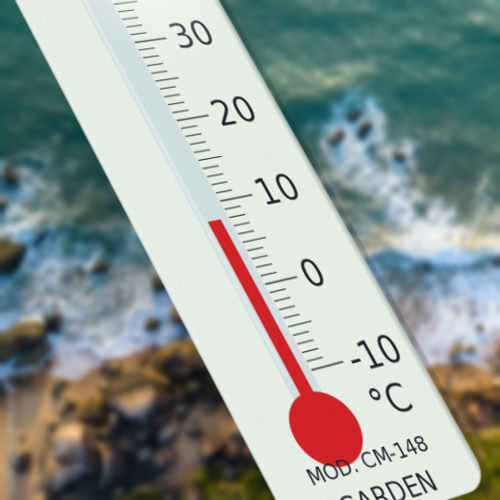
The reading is 8 °C
